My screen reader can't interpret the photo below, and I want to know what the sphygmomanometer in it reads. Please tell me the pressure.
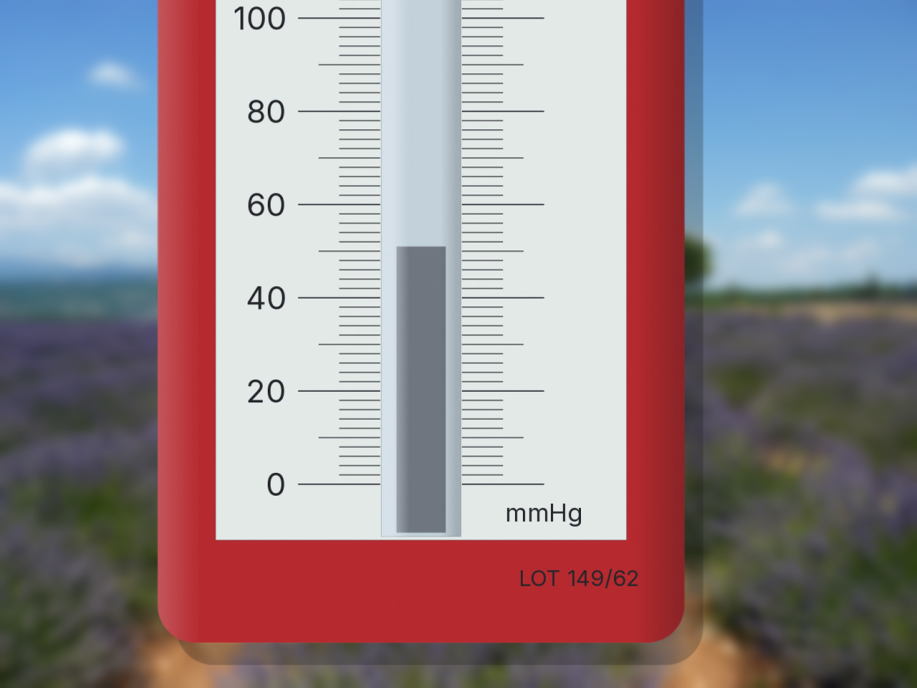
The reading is 51 mmHg
